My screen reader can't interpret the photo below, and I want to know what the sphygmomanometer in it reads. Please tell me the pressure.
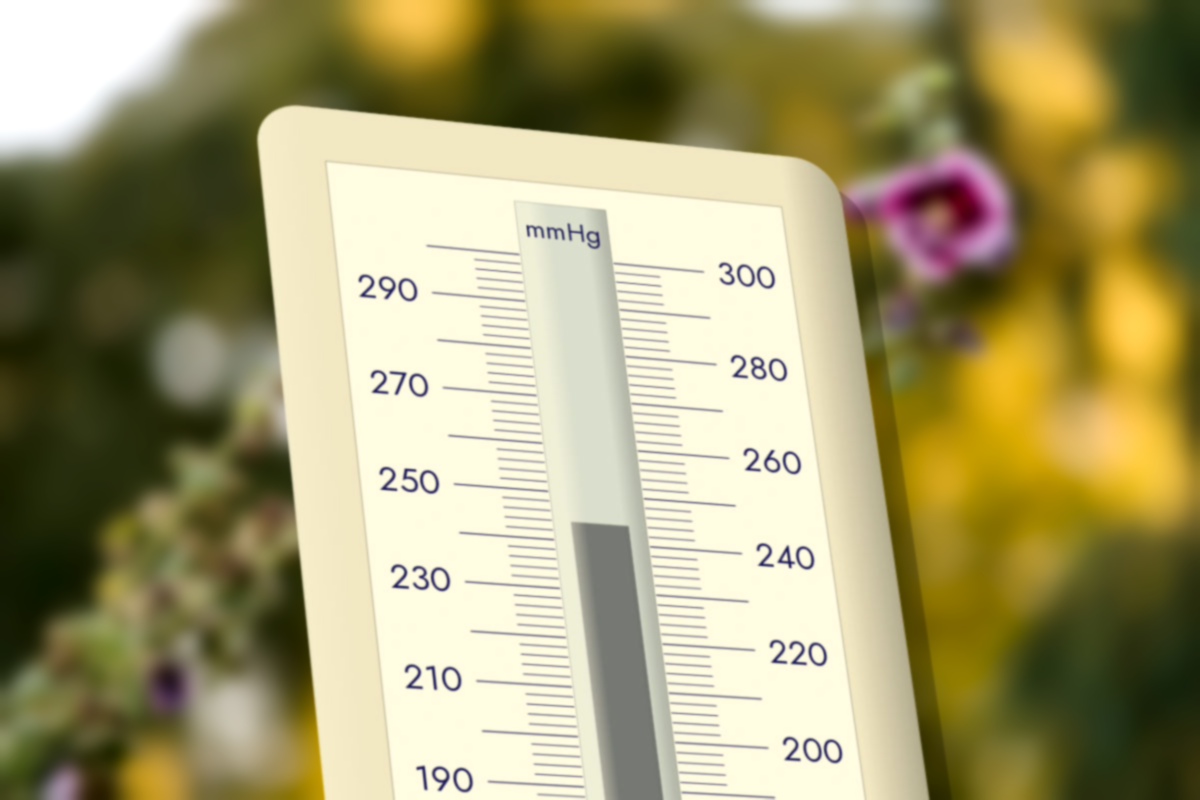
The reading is 244 mmHg
